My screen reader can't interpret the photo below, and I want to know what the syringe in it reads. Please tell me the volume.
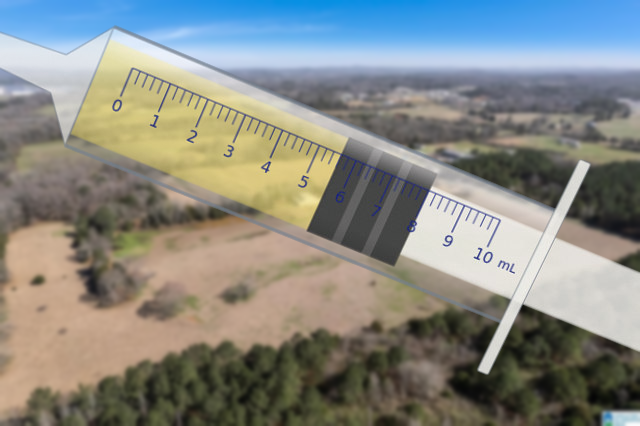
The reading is 5.6 mL
